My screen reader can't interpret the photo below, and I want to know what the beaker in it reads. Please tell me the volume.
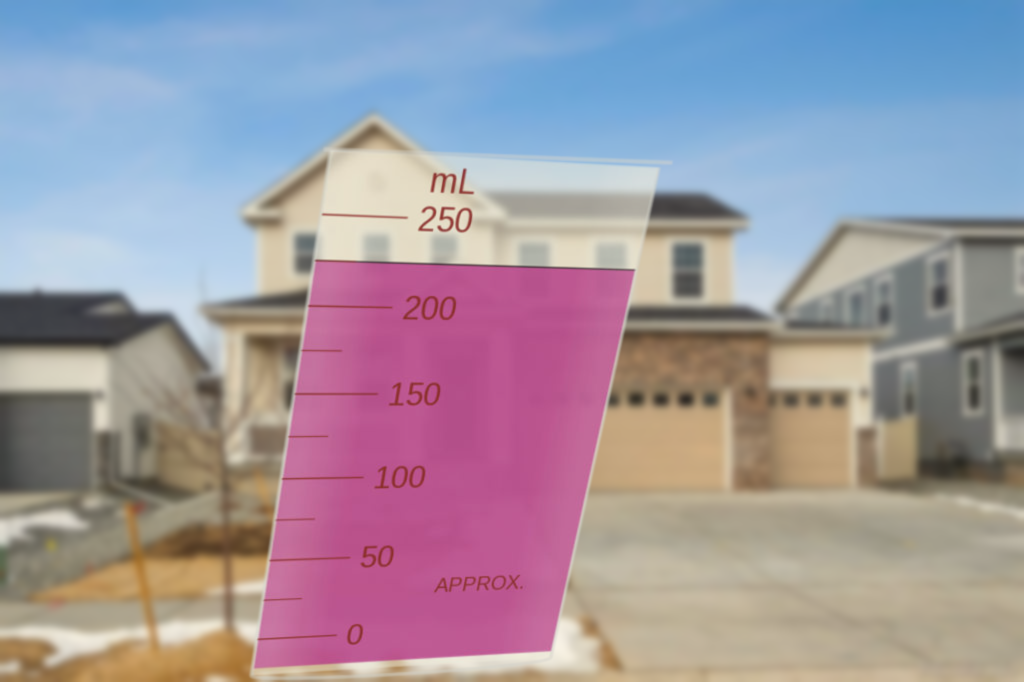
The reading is 225 mL
